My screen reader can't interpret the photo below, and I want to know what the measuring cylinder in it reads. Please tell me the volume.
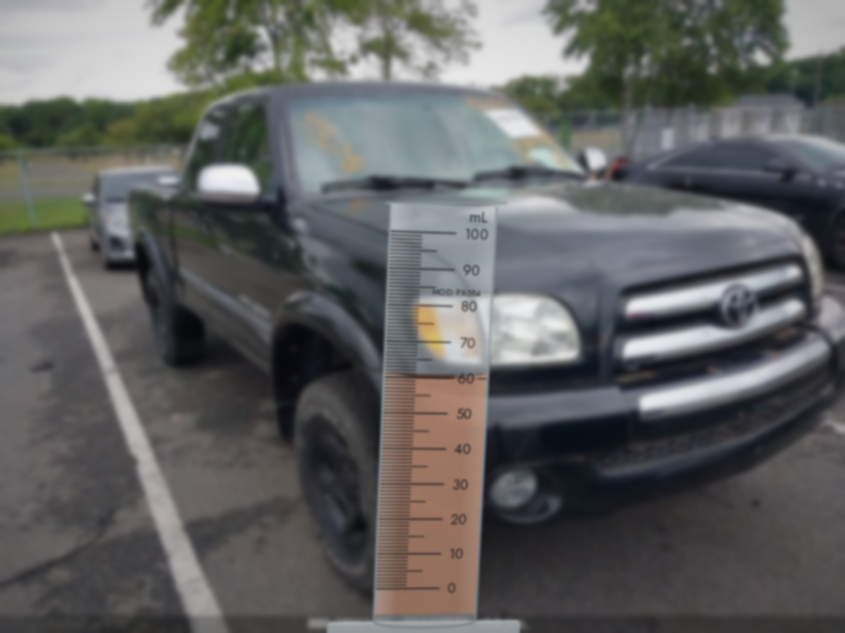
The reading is 60 mL
